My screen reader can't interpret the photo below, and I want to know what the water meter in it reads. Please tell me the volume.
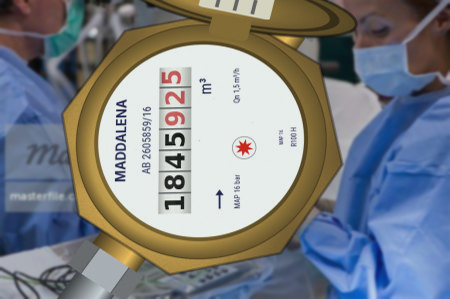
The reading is 1845.925 m³
